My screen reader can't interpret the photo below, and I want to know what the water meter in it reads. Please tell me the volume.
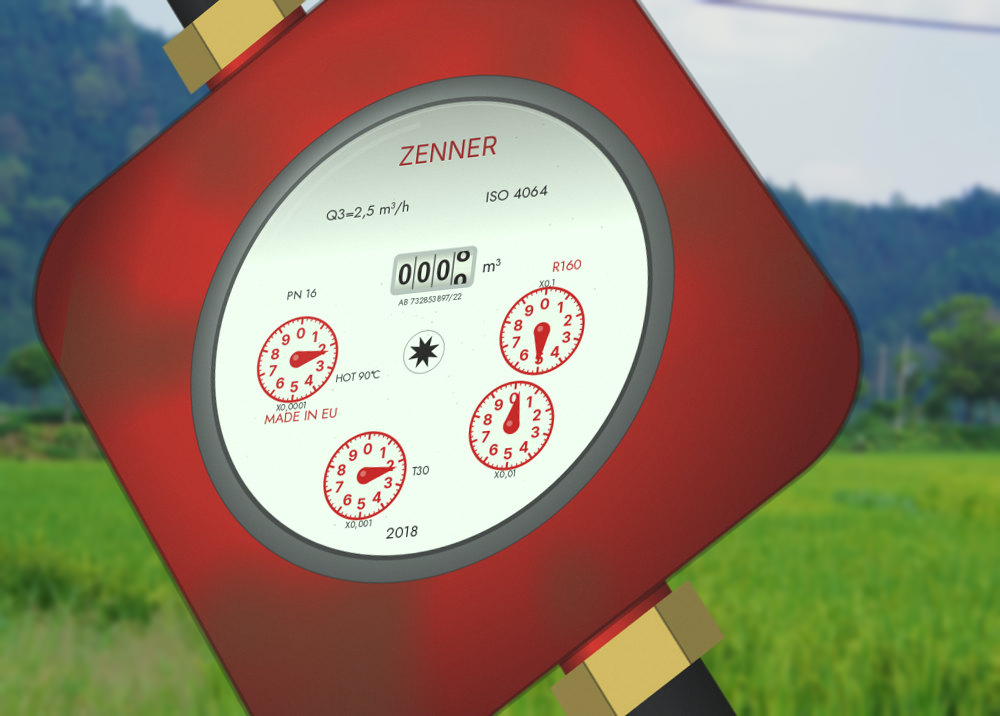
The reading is 8.5022 m³
